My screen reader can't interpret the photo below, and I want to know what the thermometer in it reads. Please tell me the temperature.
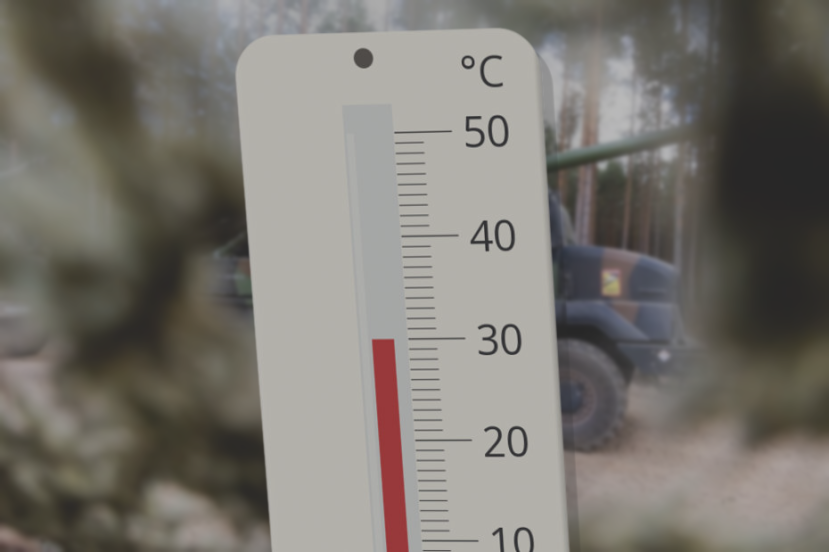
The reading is 30 °C
